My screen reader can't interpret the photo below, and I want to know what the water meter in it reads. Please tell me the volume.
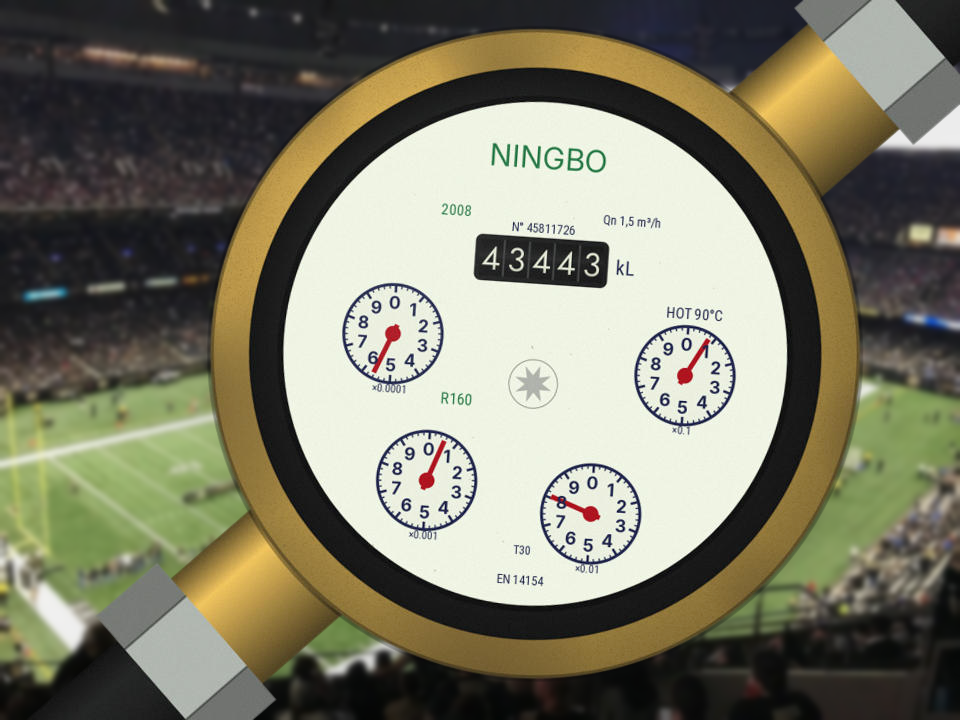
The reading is 43443.0805 kL
